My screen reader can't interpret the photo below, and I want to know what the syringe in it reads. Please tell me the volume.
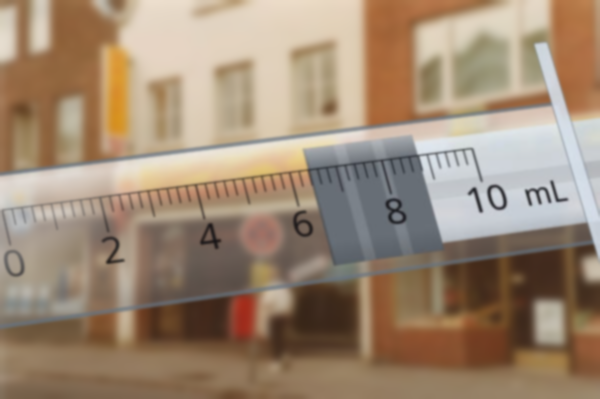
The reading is 6.4 mL
